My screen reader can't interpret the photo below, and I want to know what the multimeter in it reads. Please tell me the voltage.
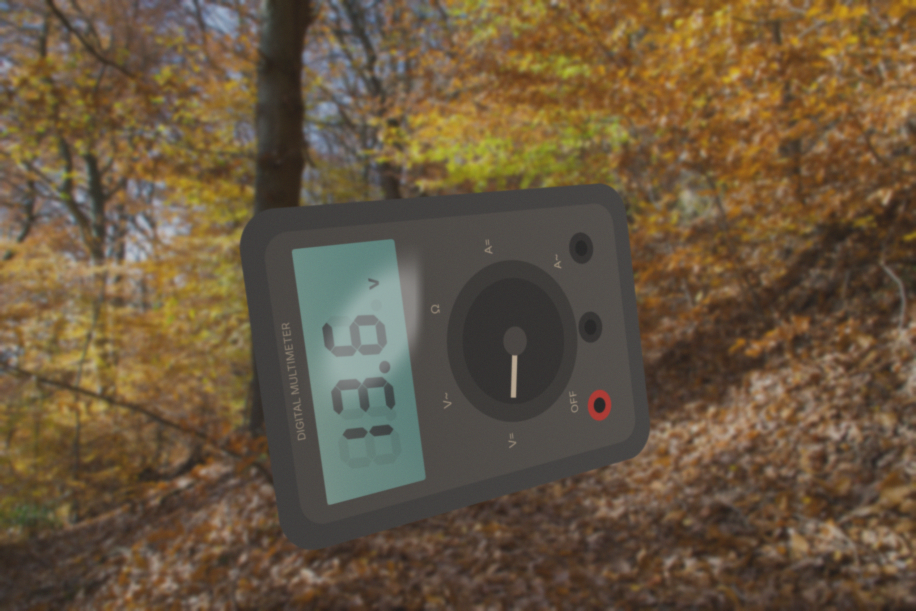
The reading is 13.6 V
